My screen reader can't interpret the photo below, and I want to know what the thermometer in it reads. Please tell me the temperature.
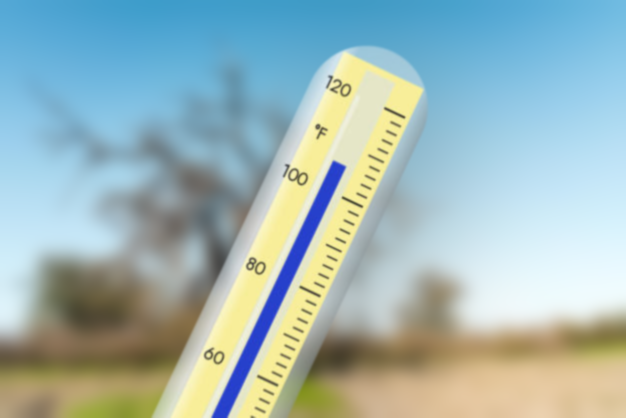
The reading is 106 °F
